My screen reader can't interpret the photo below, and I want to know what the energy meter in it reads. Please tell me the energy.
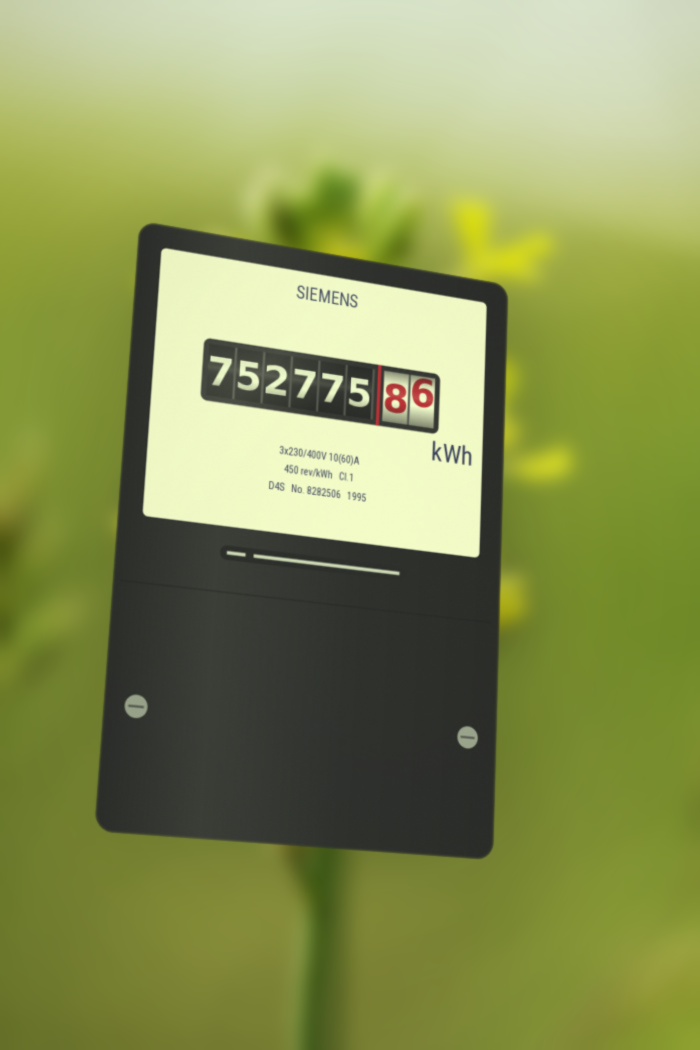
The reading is 752775.86 kWh
